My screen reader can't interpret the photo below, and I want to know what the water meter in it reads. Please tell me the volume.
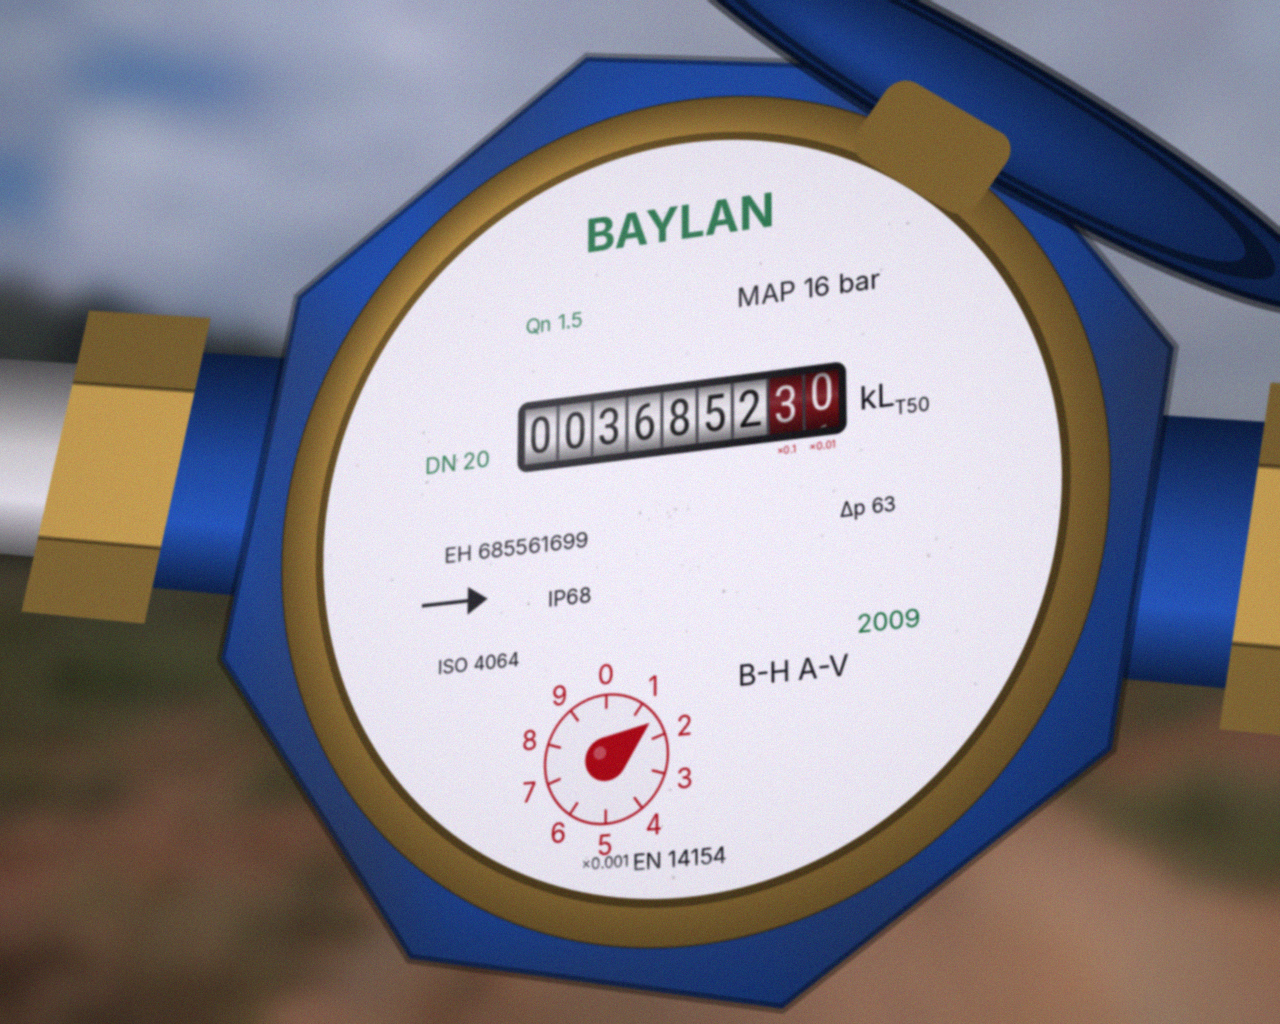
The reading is 36852.301 kL
